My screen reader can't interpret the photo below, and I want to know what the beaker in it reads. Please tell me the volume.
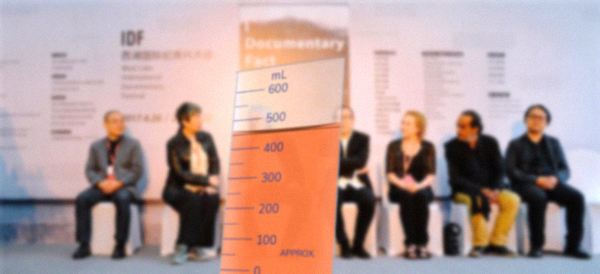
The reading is 450 mL
